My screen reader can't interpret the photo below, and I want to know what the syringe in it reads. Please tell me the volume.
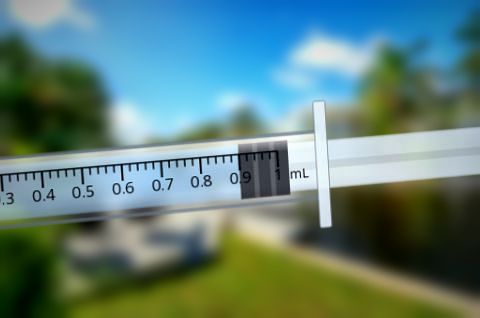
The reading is 0.9 mL
